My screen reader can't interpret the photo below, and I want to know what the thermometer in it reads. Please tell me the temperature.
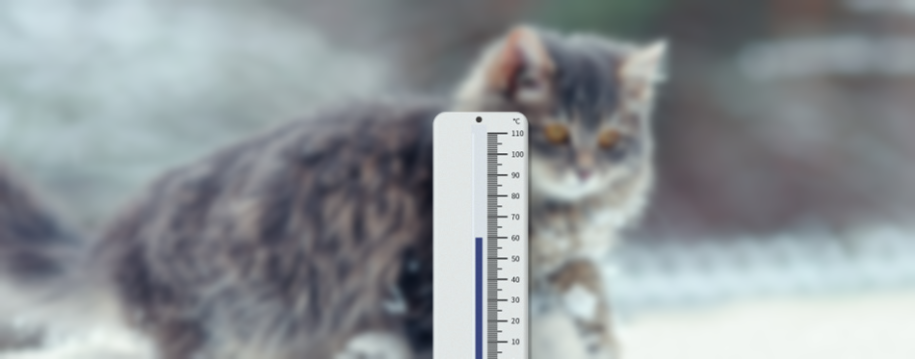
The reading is 60 °C
